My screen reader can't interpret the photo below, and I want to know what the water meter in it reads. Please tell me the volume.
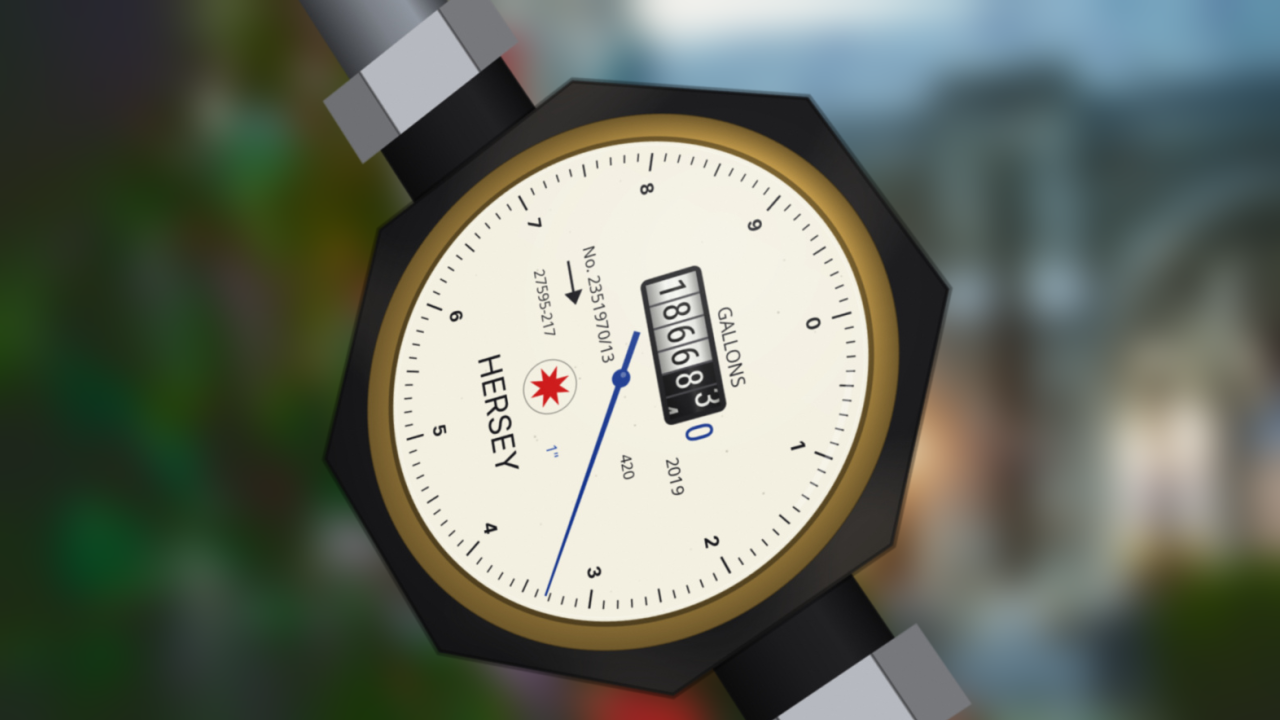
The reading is 1866833.3 gal
